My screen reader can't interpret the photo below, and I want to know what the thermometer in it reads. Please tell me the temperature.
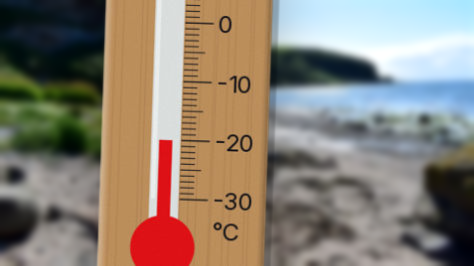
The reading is -20 °C
